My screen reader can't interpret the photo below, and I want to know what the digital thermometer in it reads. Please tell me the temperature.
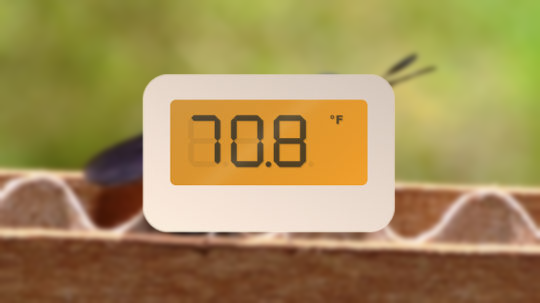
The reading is 70.8 °F
